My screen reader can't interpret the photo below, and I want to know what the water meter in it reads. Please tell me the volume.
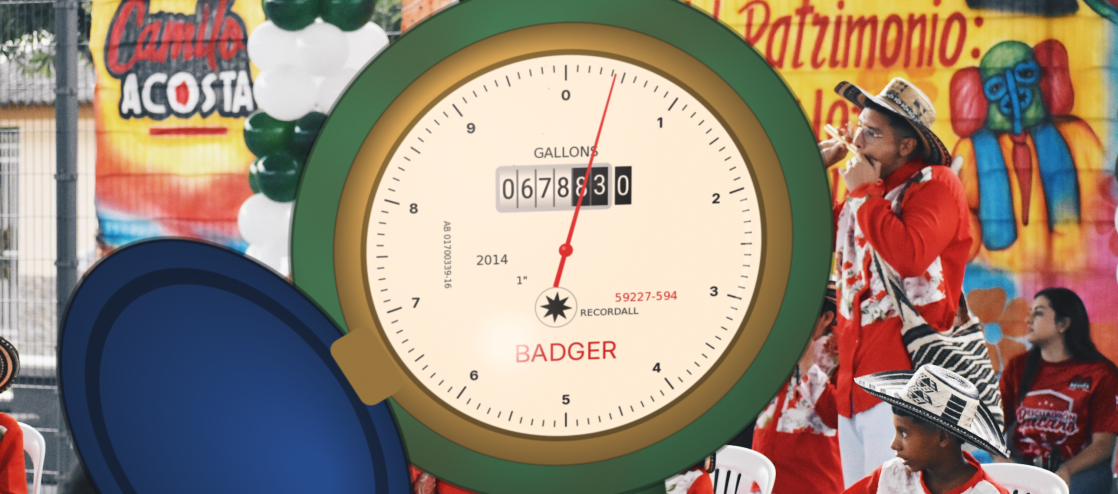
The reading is 678830.4 gal
